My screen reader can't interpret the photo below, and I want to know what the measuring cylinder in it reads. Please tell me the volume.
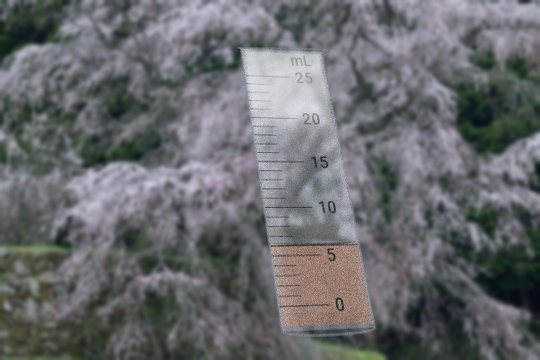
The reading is 6 mL
